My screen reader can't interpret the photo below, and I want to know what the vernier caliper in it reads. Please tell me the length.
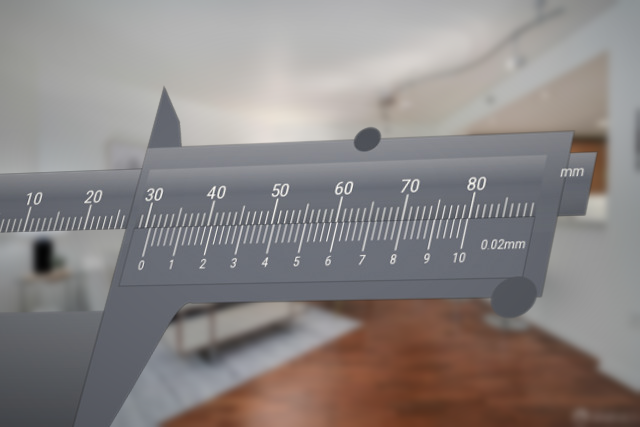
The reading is 30.8 mm
